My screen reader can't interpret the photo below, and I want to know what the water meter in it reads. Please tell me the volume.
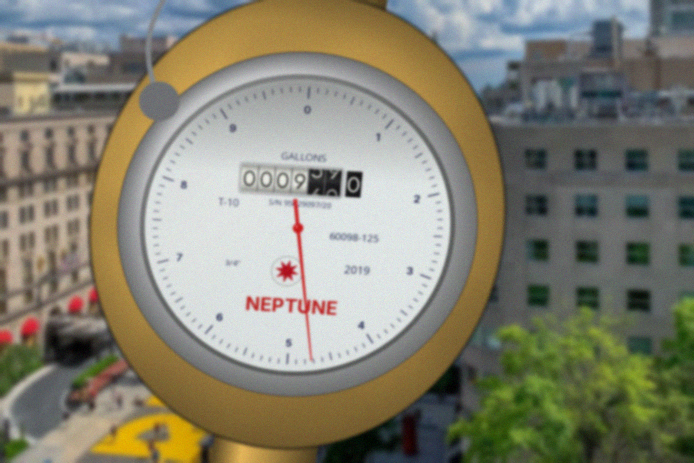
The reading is 9594.7 gal
